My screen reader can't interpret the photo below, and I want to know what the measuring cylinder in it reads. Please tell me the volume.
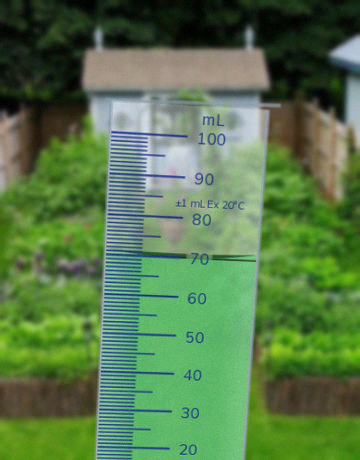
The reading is 70 mL
